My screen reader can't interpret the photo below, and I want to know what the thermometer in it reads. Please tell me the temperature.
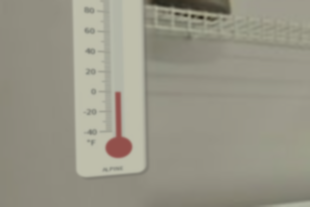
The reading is 0 °F
